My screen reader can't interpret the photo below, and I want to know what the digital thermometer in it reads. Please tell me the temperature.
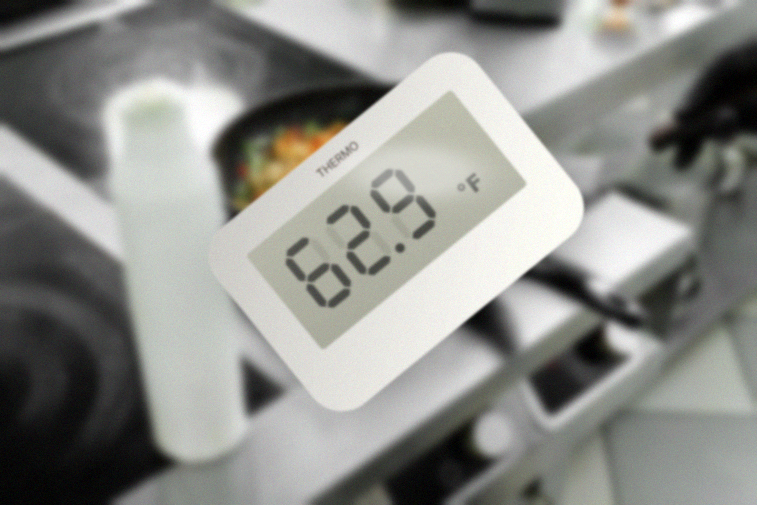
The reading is 62.9 °F
